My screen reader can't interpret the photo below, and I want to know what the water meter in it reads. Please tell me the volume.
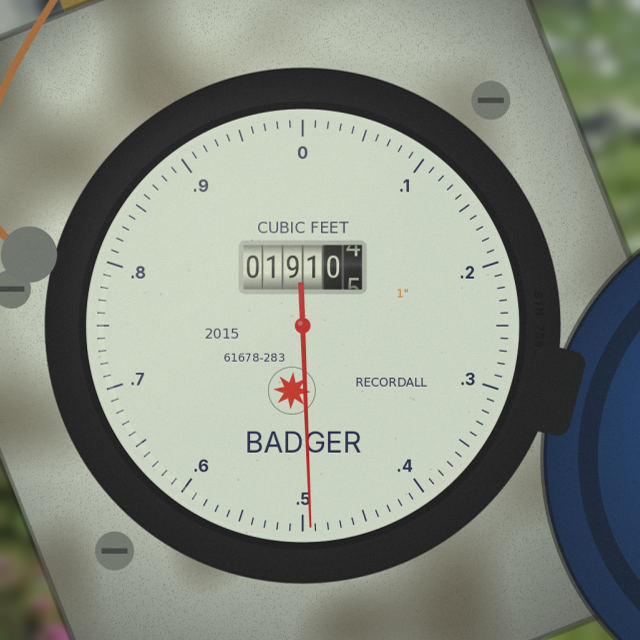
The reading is 19104.49 ft³
